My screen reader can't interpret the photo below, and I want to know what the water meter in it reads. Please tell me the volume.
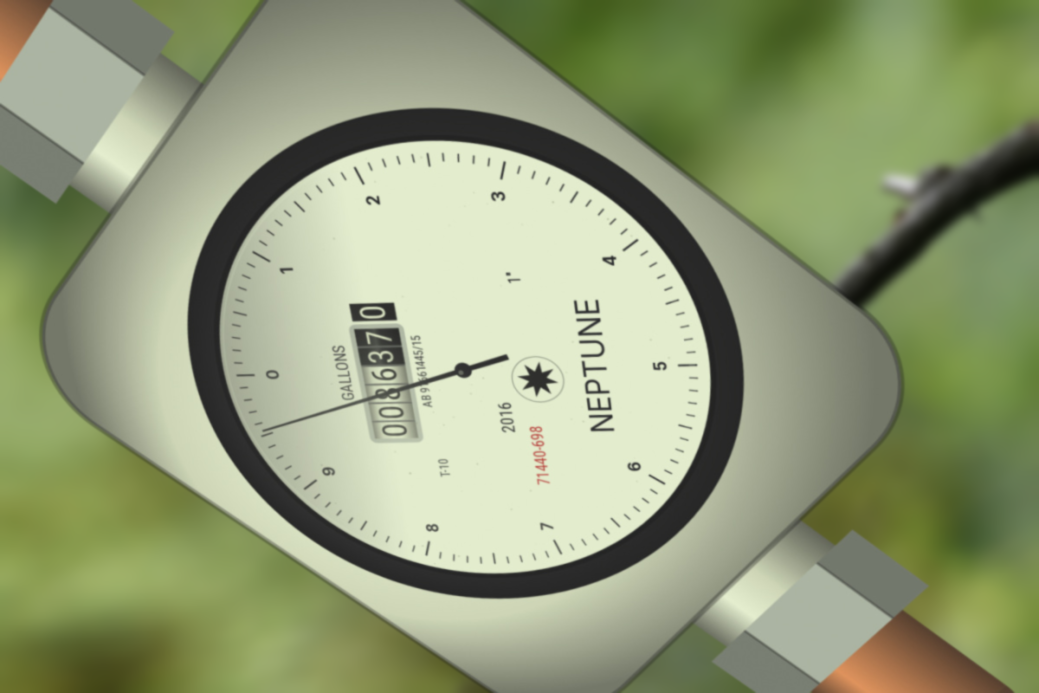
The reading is 86369.5 gal
